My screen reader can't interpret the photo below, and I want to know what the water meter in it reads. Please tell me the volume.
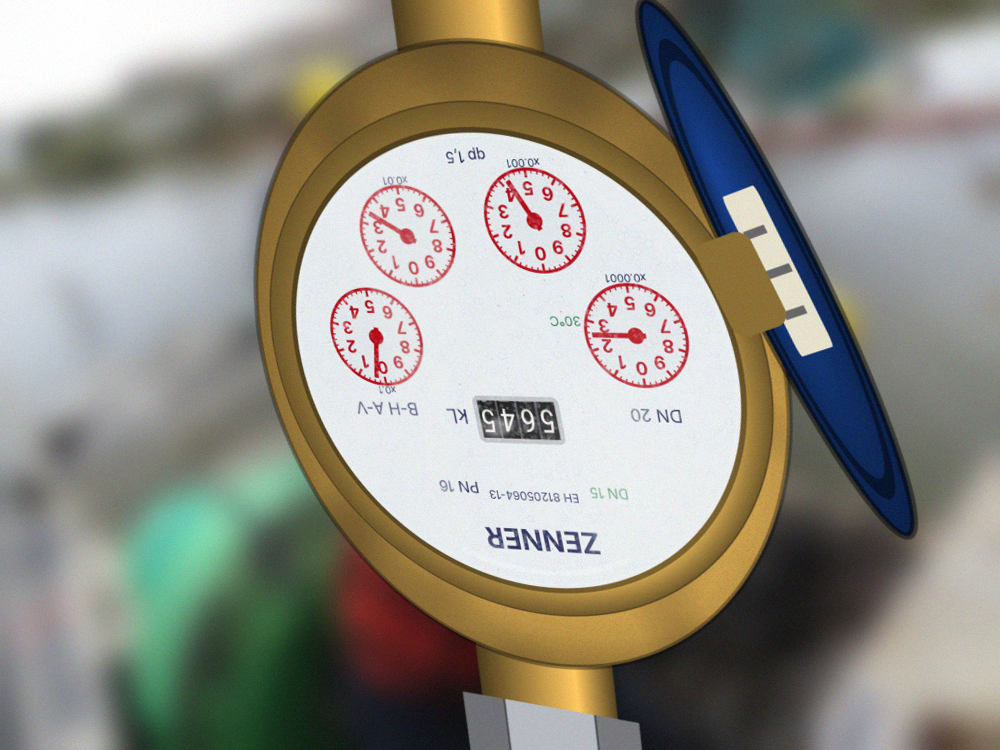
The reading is 5645.0342 kL
